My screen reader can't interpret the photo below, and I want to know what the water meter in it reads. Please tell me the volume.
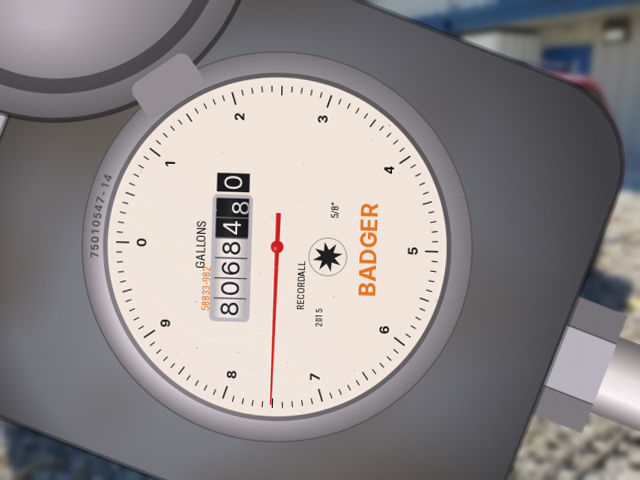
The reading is 8068477.5 gal
